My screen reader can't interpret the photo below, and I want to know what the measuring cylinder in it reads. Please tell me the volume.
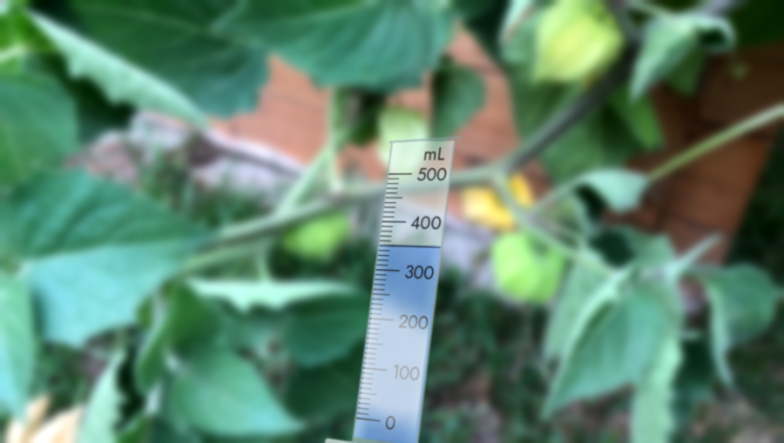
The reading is 350 mL
